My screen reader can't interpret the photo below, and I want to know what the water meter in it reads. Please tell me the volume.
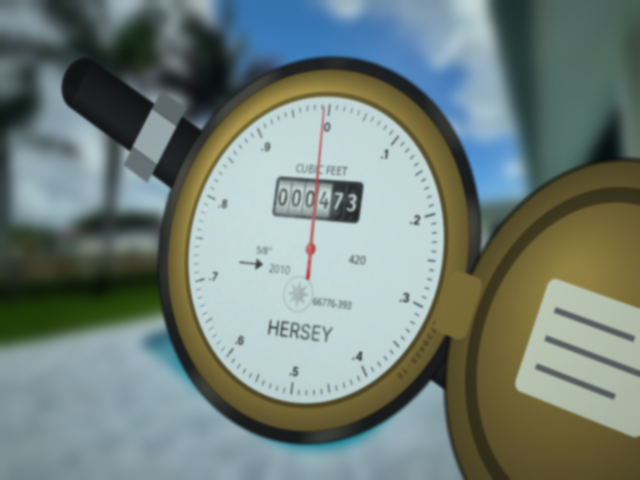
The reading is 472.99 ft³
